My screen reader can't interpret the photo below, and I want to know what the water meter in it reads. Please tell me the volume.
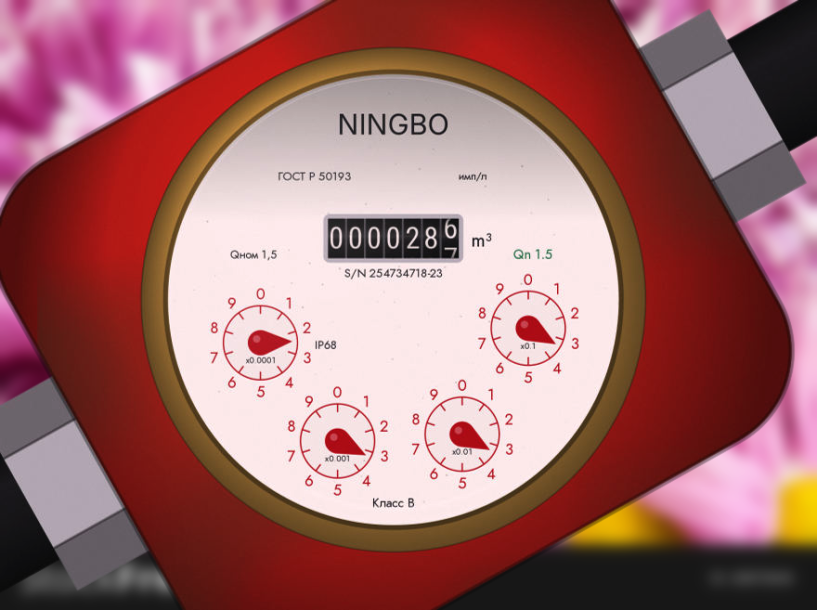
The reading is 286.3332 m³
